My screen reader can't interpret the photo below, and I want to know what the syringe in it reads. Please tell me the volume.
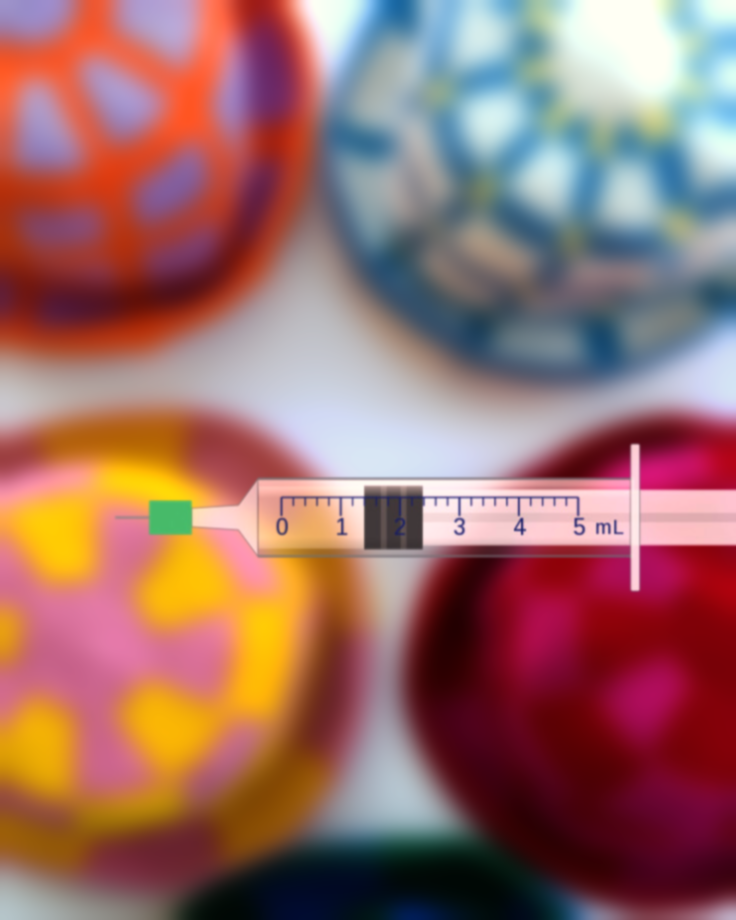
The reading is 1.4 mL
